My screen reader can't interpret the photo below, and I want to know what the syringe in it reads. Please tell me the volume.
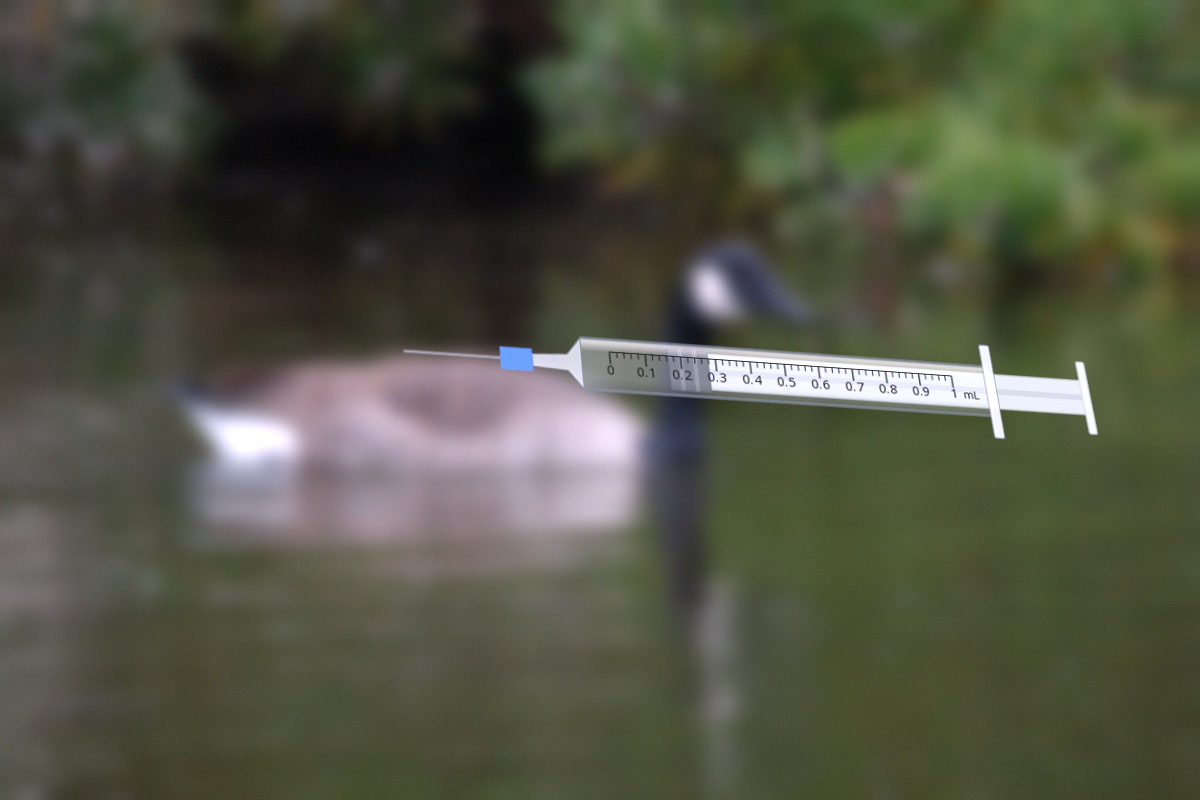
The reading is 0.16 mL
